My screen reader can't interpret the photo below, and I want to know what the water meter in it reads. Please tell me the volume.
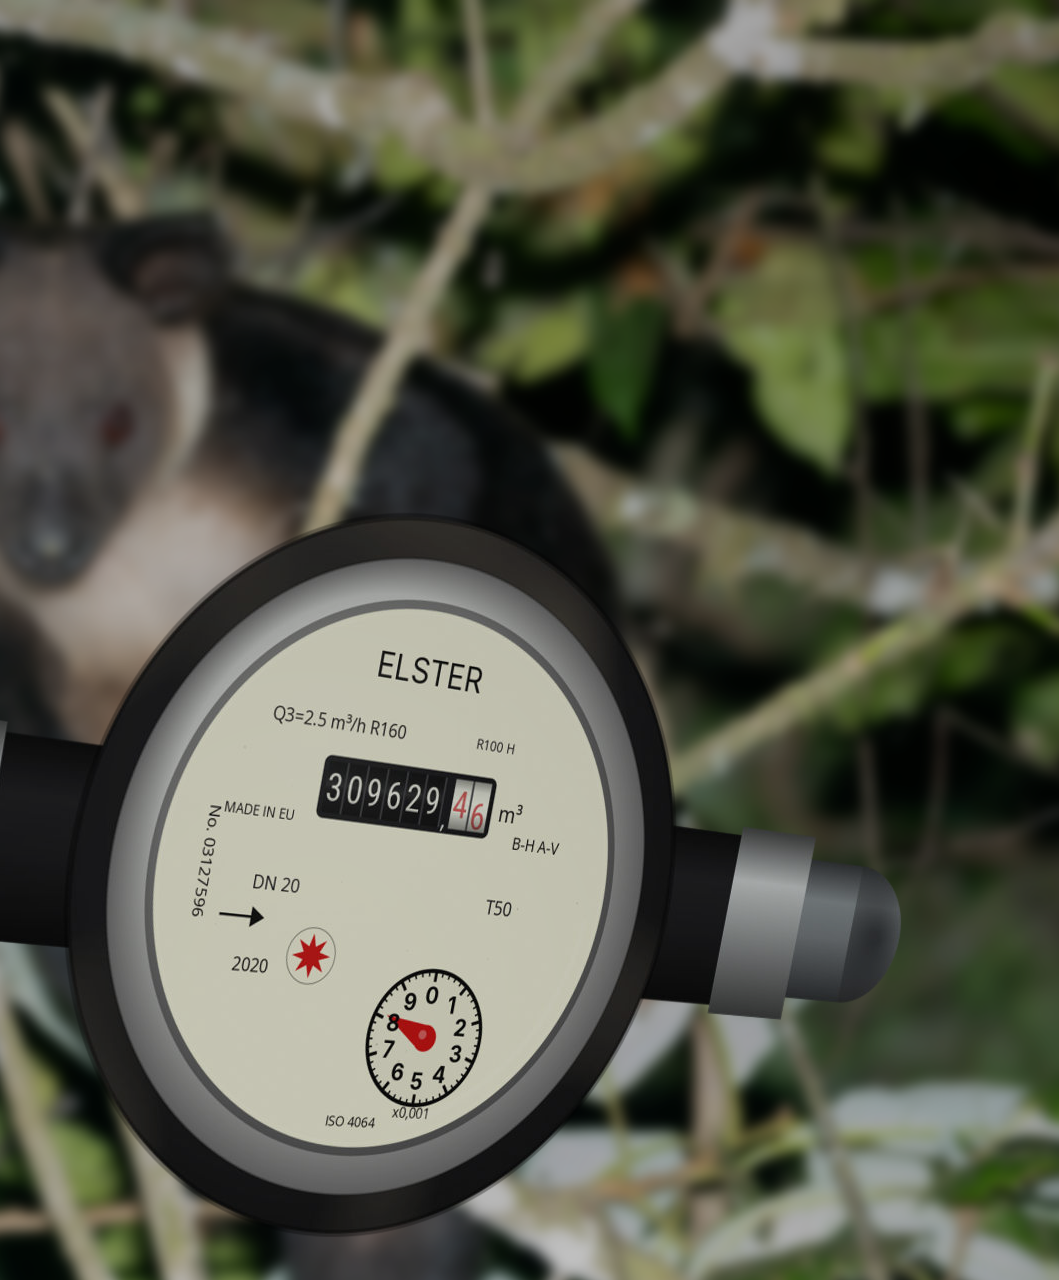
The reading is 309629.458 m³
